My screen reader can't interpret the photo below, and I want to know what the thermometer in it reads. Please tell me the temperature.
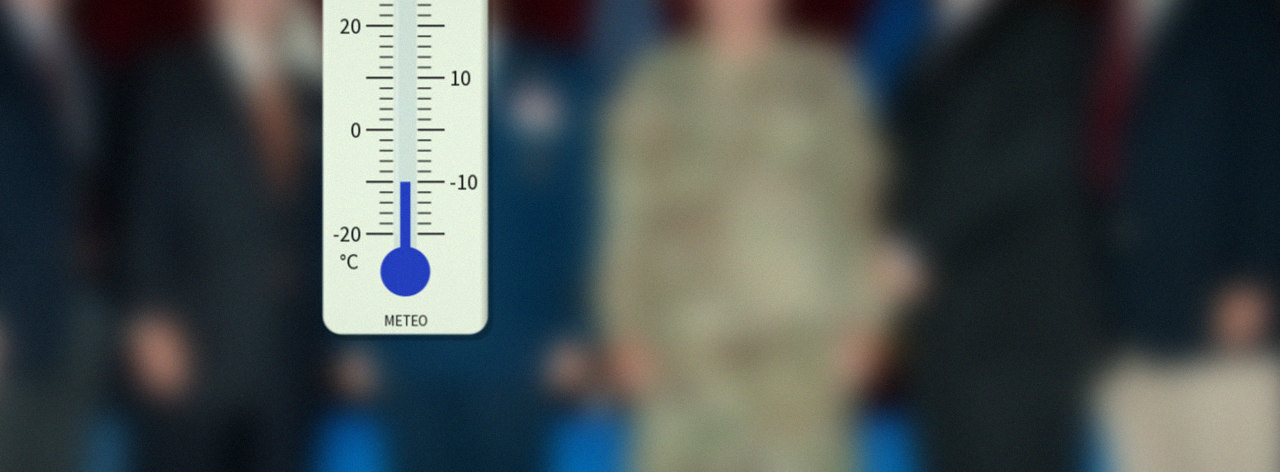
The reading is -10 °C
